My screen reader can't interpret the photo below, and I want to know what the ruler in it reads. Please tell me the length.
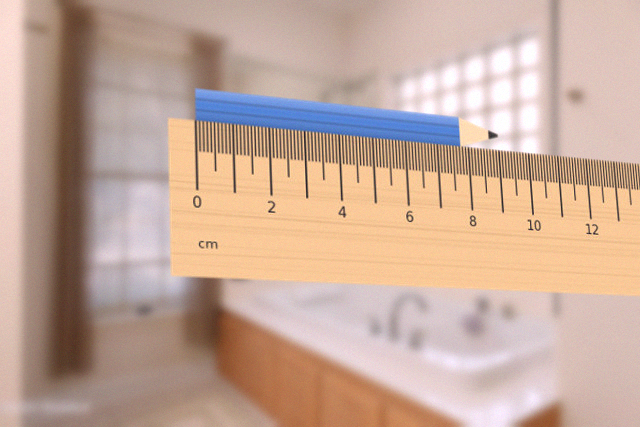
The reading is 9 cm
